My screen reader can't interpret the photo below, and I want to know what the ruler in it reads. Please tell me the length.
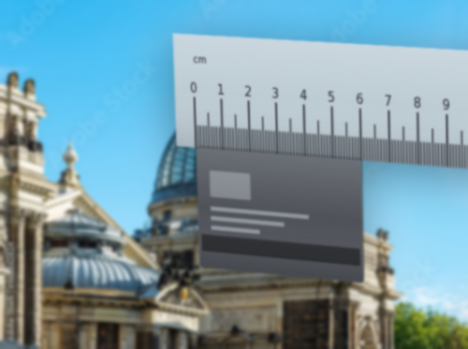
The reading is 6 cm
